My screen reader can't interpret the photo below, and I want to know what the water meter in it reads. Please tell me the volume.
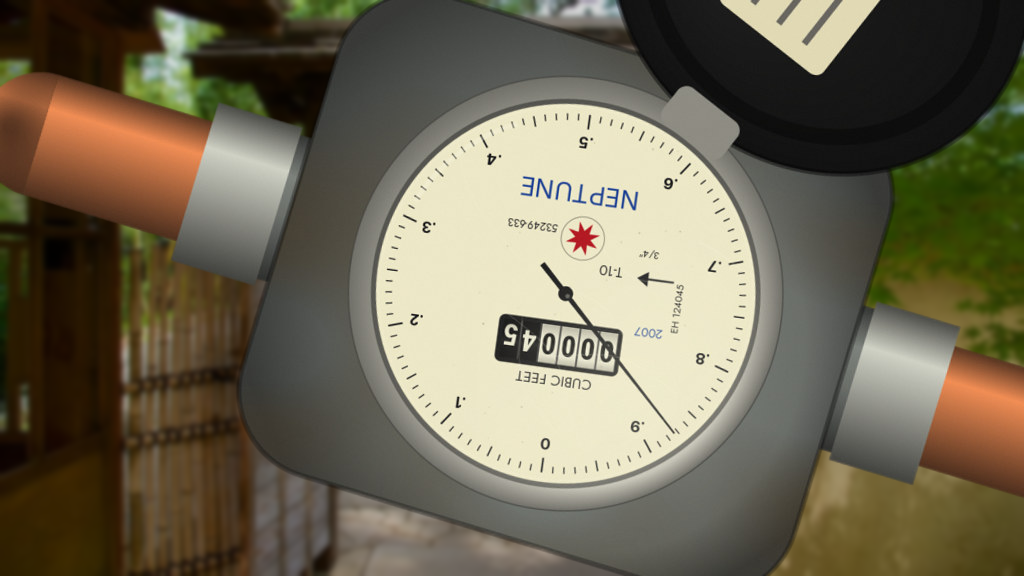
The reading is 44.87 ft³
